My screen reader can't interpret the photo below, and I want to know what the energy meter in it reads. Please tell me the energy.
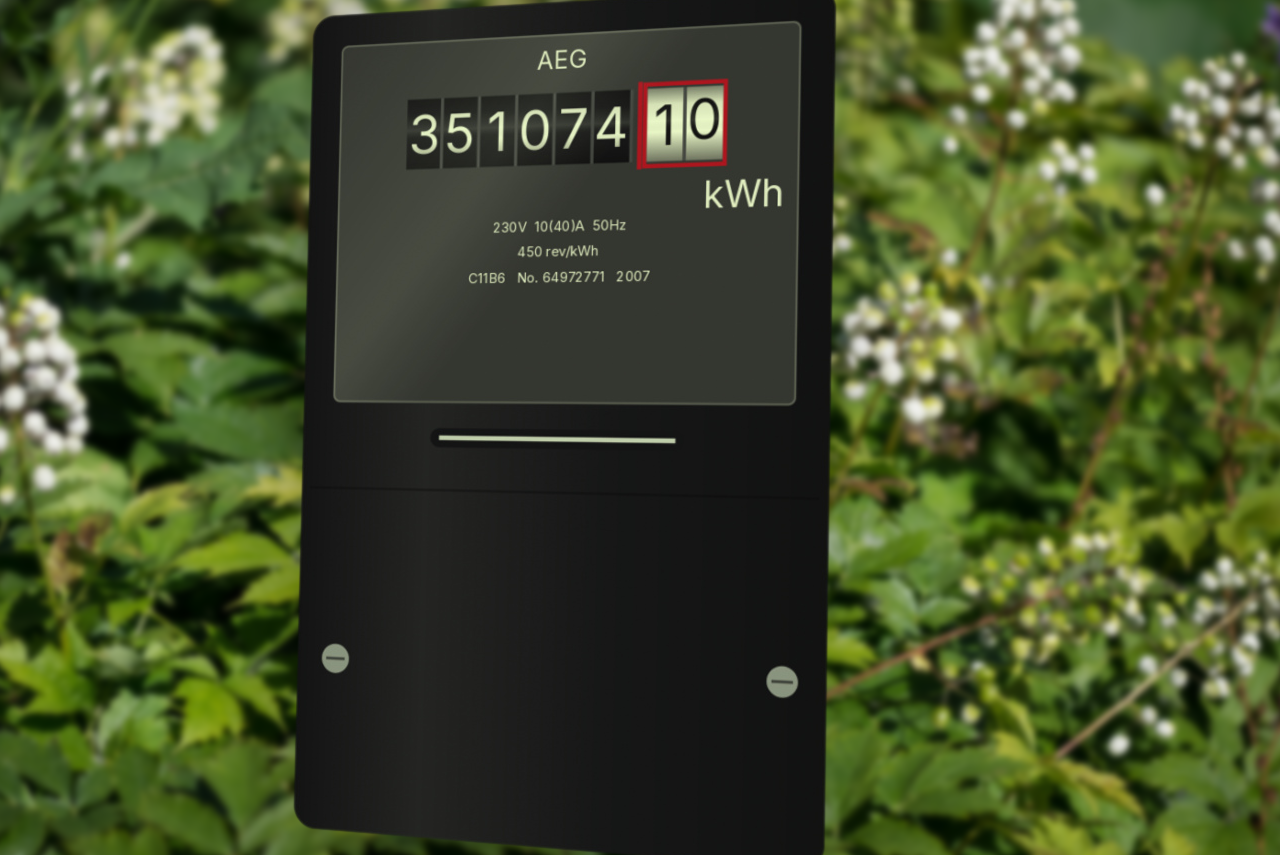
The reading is 351074.10 kWh
